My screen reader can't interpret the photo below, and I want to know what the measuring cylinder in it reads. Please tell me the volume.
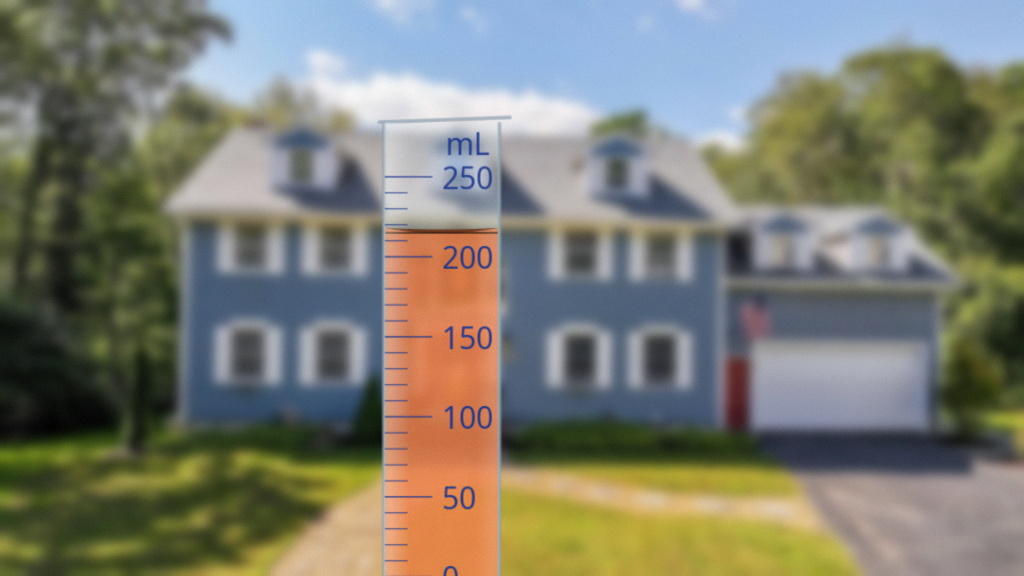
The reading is 215 mL
